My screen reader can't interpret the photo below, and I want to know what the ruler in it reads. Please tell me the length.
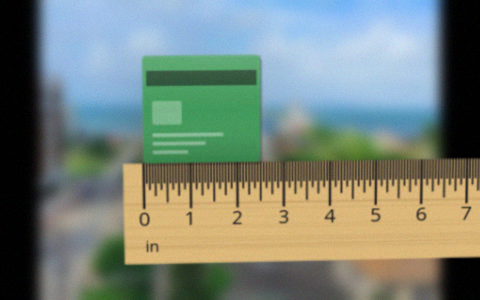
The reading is 2.5 in
